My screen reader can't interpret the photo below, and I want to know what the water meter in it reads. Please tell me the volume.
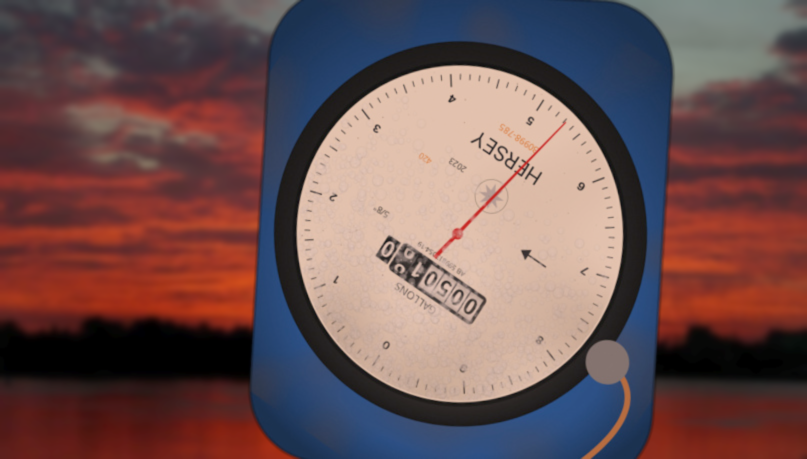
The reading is 50185.3 gal
